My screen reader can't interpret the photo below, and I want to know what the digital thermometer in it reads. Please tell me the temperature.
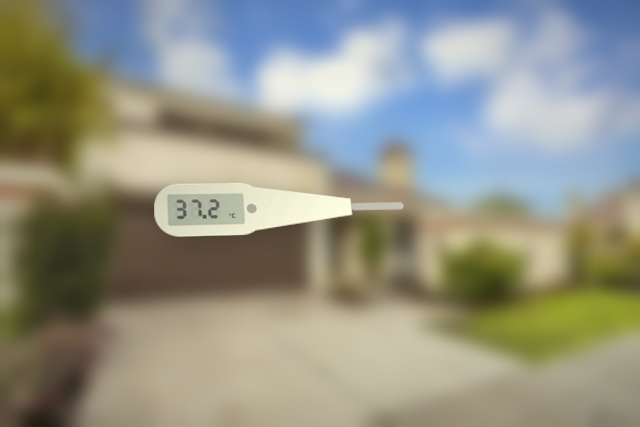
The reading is 37.2 °C
